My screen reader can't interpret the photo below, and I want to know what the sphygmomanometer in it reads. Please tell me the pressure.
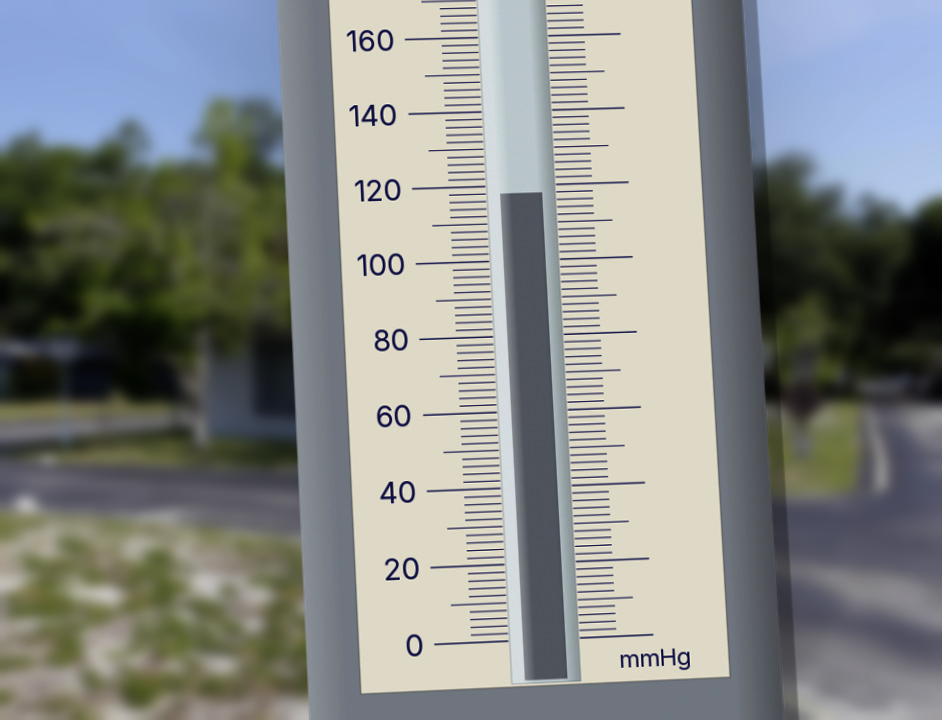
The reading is 118 mmHg
